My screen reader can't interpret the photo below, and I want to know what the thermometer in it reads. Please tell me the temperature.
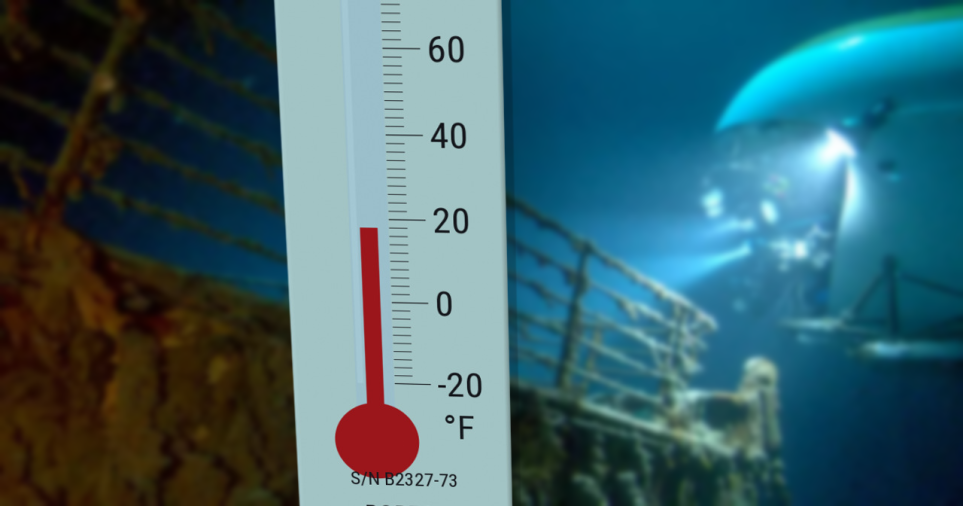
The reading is 18 °F
